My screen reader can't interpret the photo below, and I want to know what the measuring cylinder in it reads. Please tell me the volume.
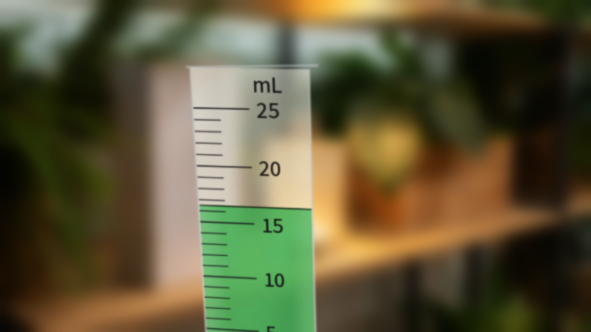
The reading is 16.5 mL
